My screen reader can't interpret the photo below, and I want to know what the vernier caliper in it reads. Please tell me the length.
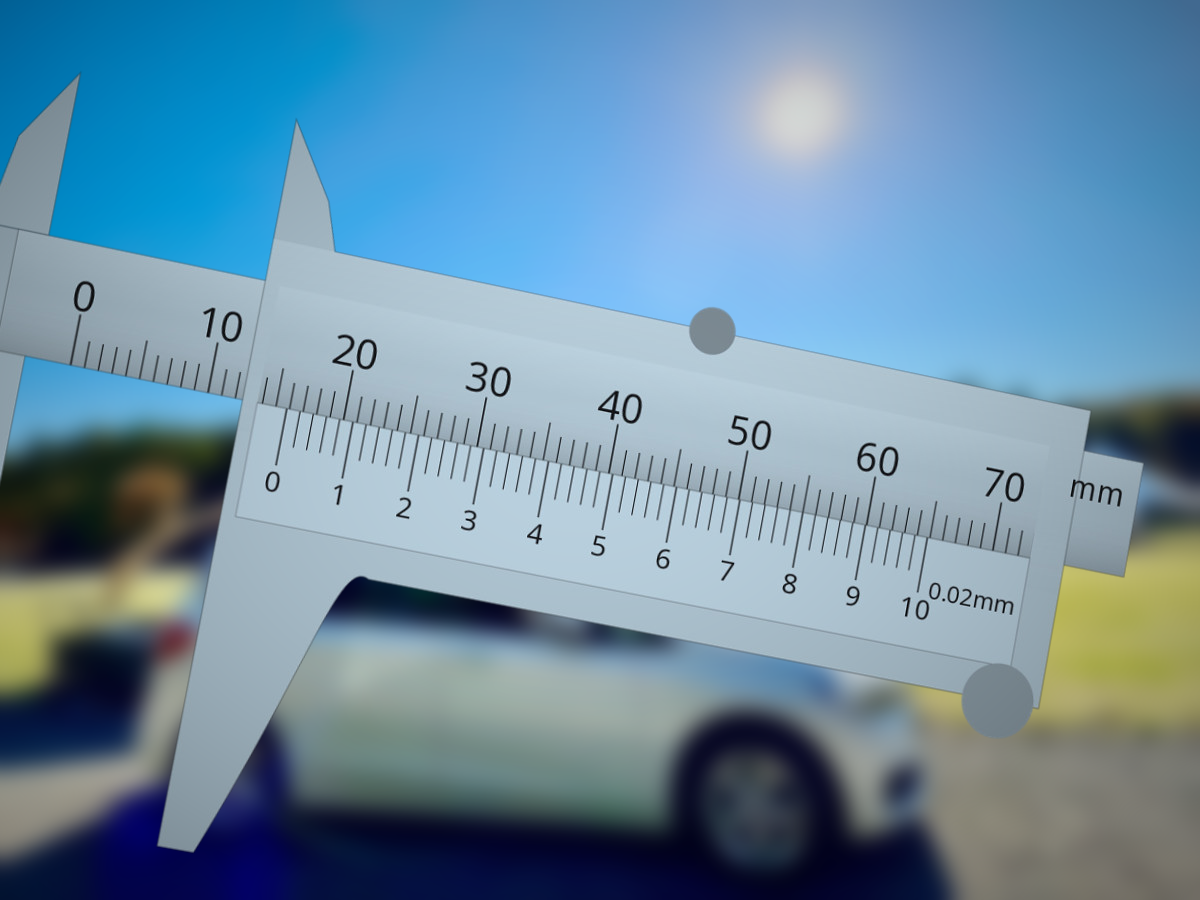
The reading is 15.8 mm
